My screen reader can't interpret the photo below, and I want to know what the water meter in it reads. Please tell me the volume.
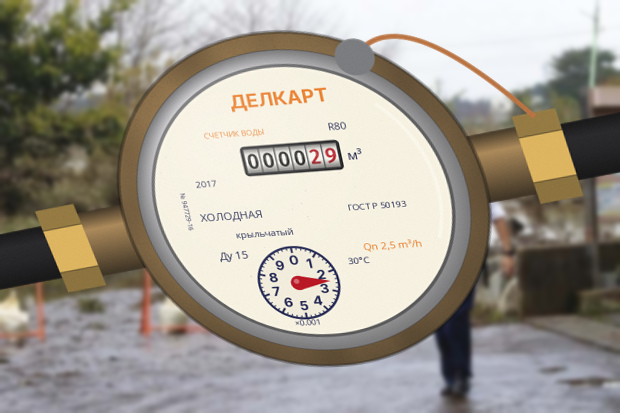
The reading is 0.292 m³
